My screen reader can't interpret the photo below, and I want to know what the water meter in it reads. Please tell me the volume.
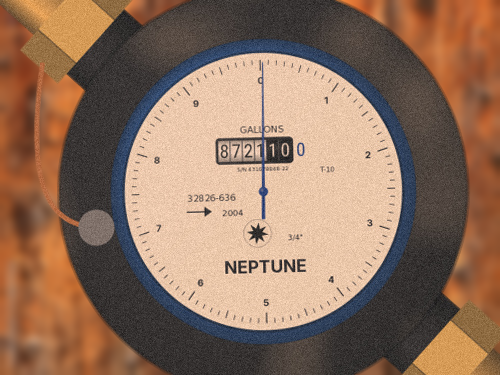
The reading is 8721100.0 gal
